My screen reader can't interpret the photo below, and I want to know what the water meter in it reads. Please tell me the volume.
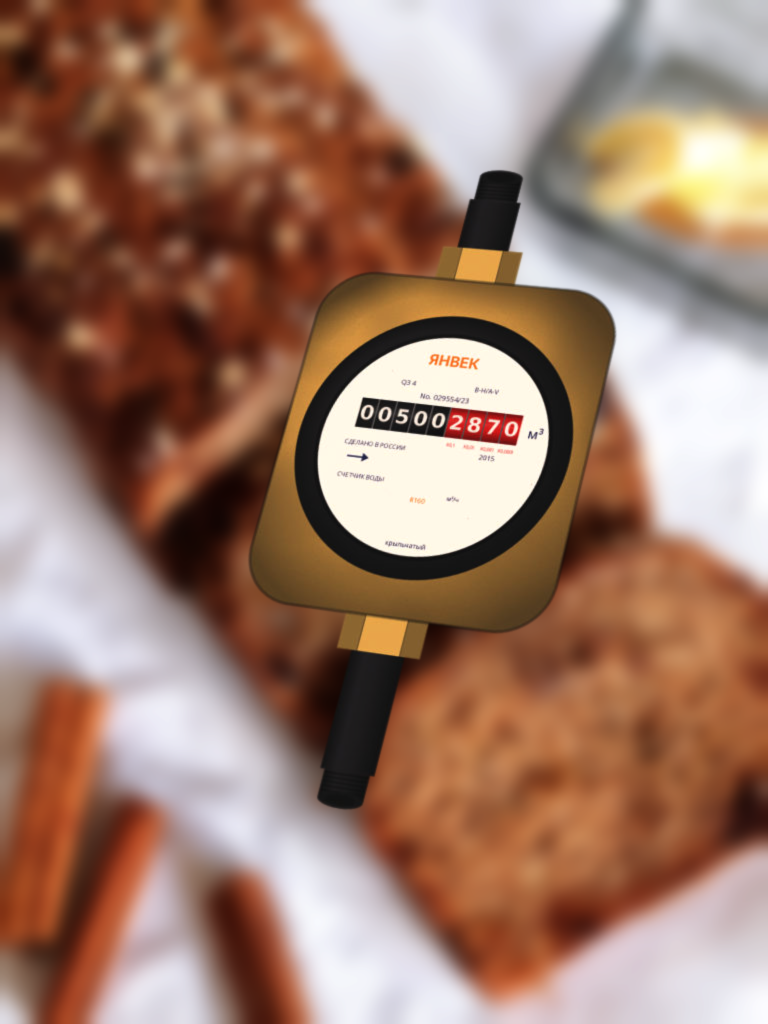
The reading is 500.2870 m³
